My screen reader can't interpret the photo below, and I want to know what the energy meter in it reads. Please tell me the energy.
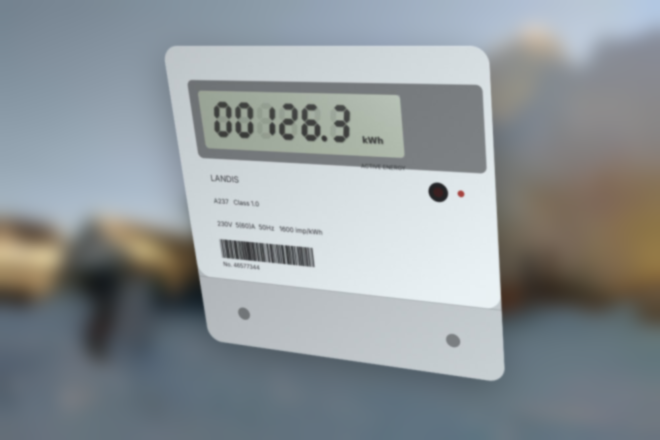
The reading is 126.3 kWh
